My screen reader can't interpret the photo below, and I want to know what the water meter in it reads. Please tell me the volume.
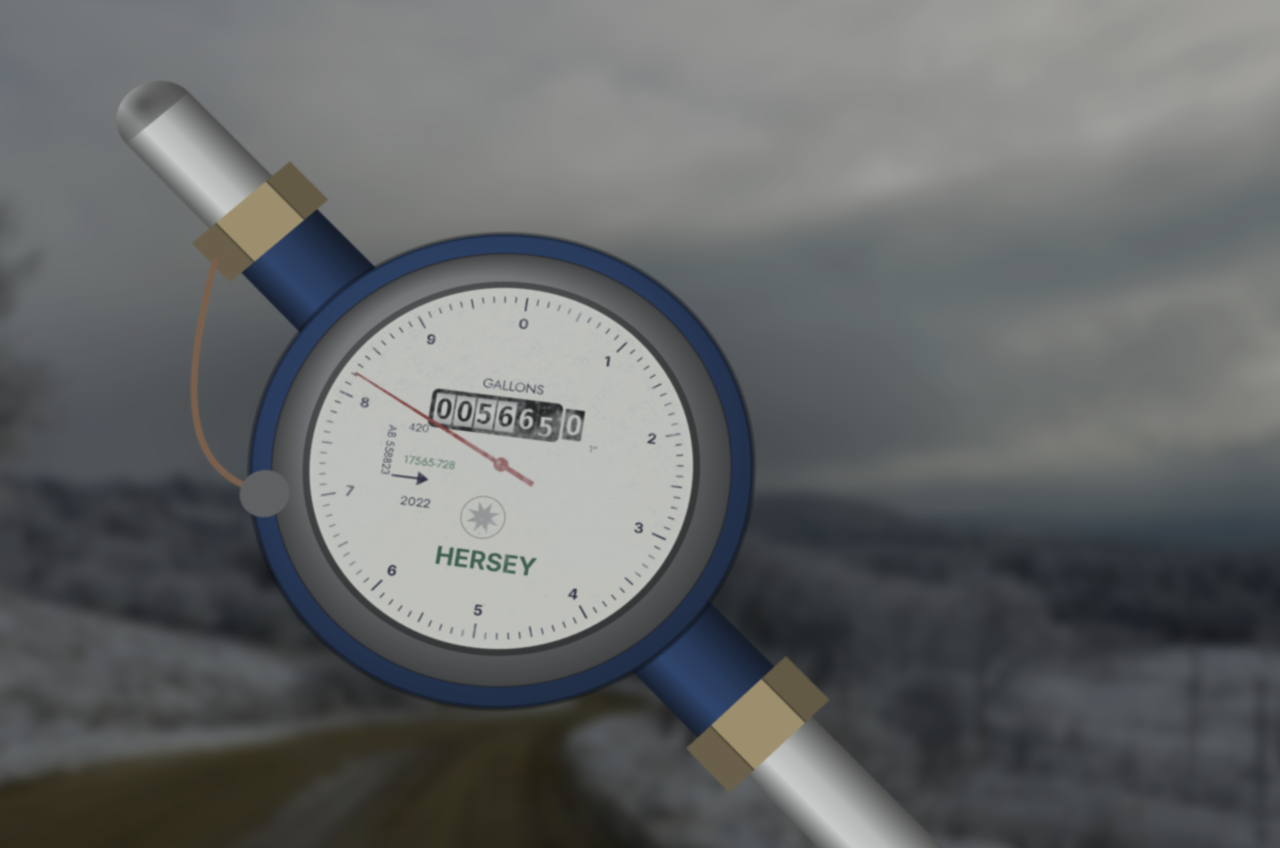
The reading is 56648.2 gal
